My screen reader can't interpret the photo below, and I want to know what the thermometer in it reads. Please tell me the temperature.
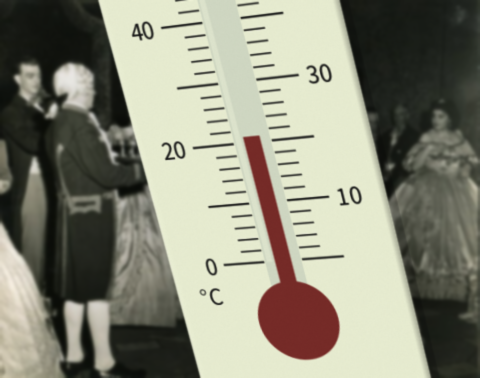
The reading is 21 °C
